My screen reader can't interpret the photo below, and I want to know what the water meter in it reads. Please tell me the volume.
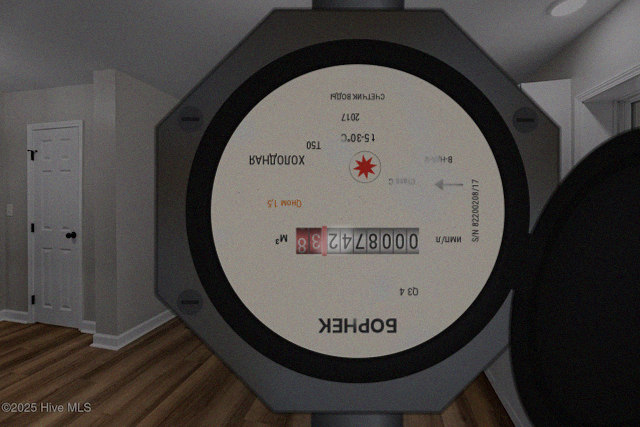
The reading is 8742.38 m³
